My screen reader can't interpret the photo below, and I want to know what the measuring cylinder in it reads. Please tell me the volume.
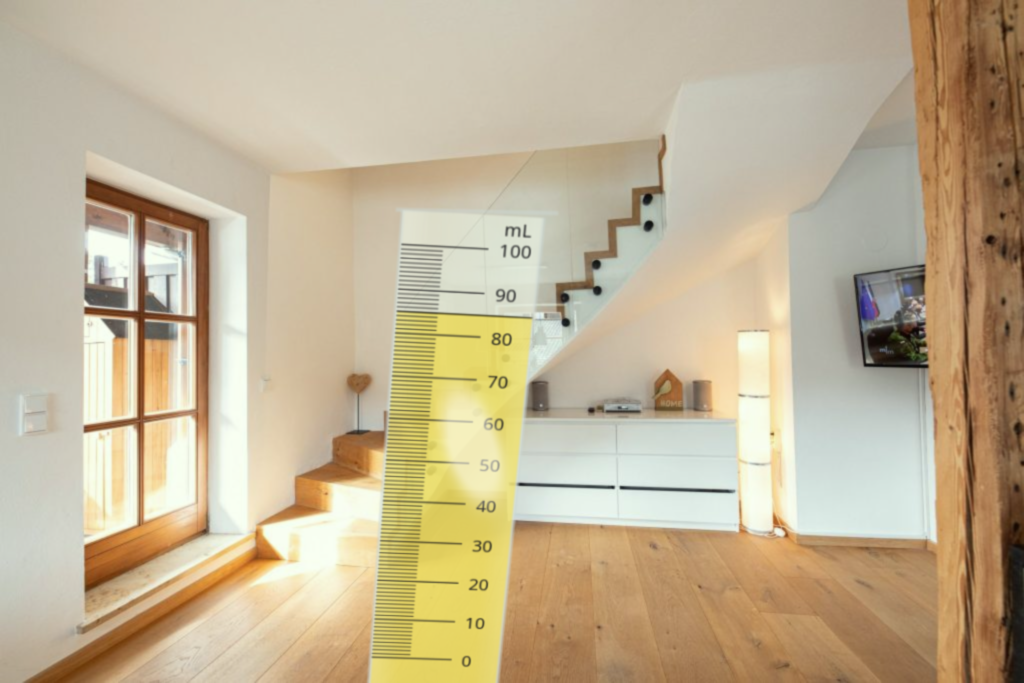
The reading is 85 mL
